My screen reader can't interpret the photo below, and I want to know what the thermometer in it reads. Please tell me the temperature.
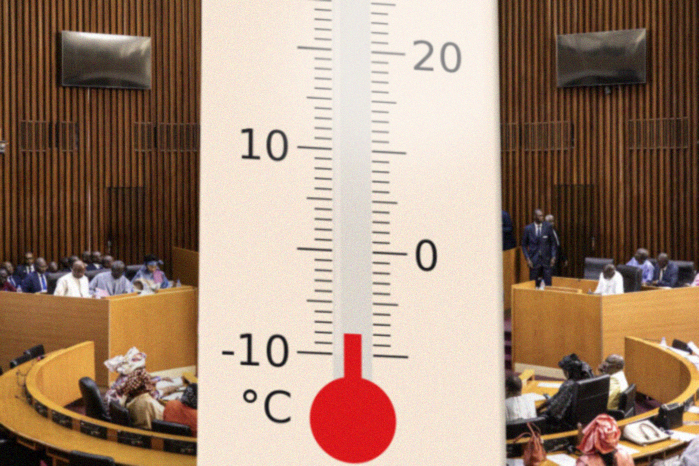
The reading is -8 °C
